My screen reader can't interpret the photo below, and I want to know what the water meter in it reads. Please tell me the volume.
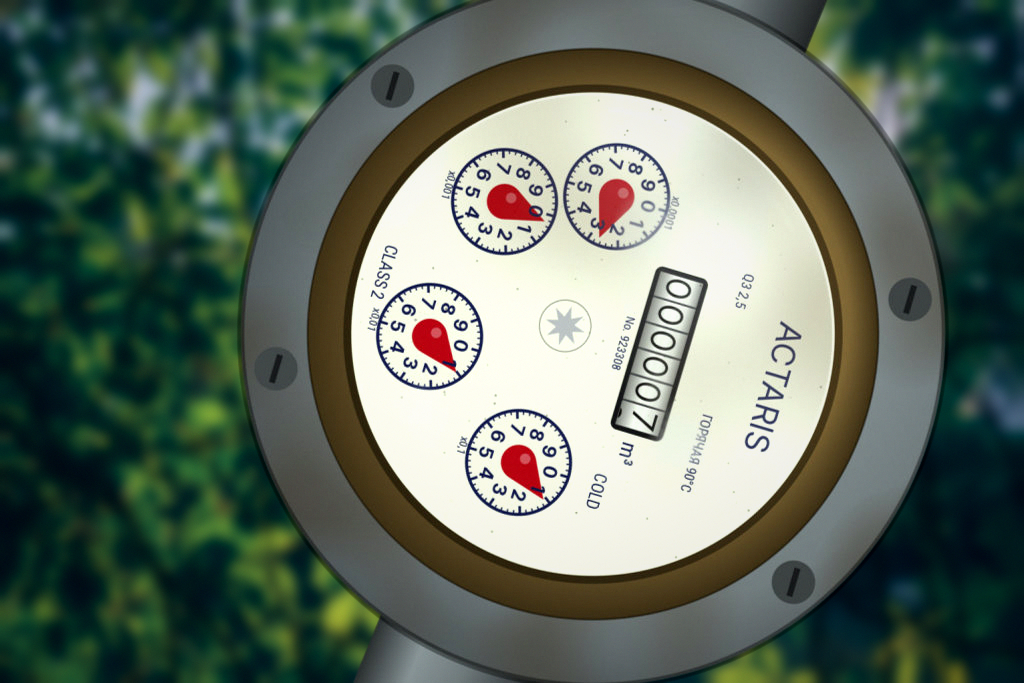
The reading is 7.1102 m³
